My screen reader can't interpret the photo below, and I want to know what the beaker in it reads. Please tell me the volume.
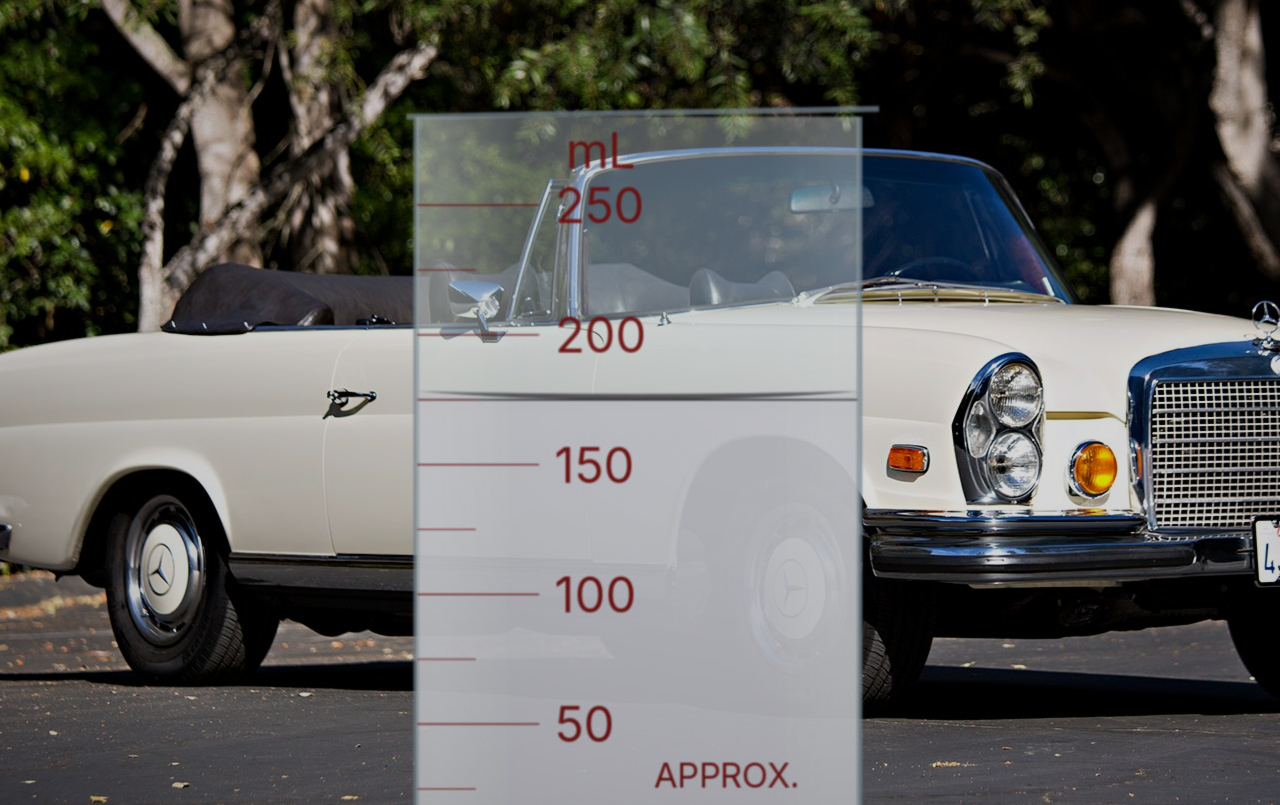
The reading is 175 mL
